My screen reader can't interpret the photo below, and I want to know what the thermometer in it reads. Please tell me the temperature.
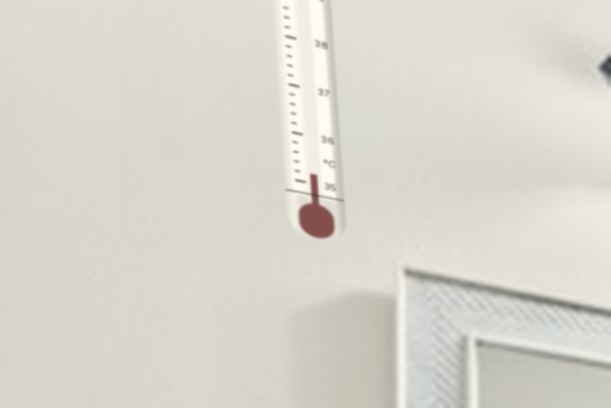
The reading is 35.2 °C
